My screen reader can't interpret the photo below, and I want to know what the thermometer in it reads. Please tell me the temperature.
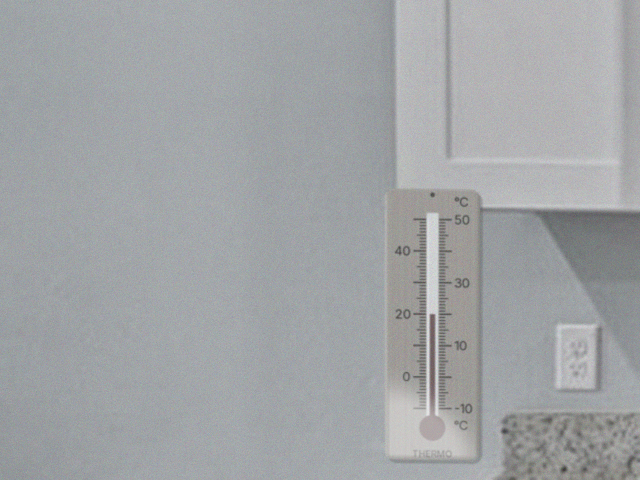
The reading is 20 °C
